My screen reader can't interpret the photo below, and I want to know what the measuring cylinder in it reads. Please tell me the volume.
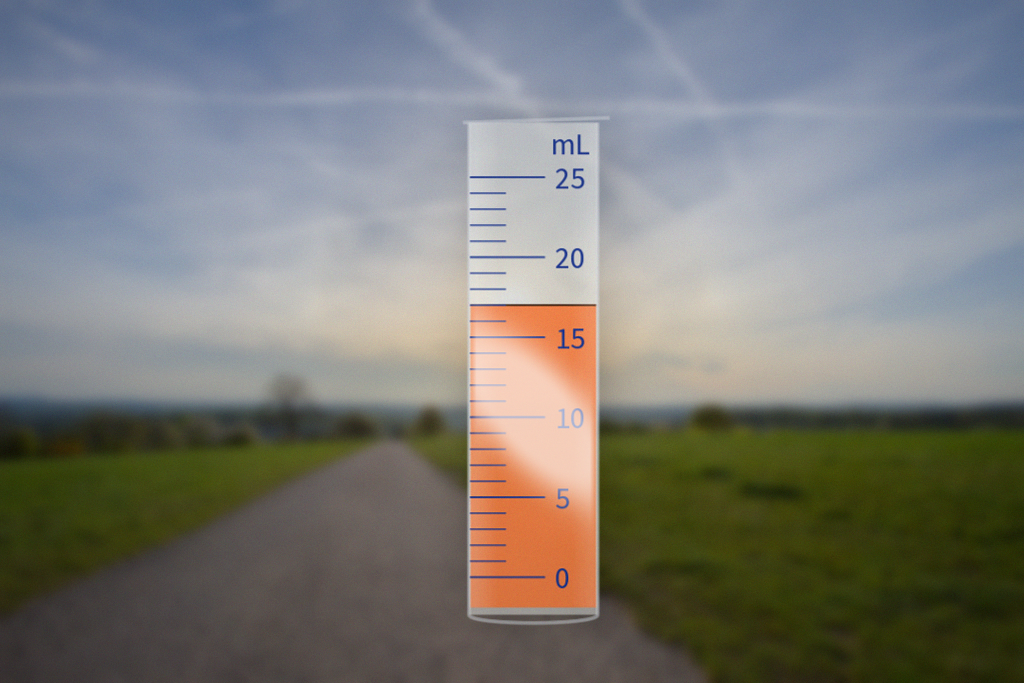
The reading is 17 mL
